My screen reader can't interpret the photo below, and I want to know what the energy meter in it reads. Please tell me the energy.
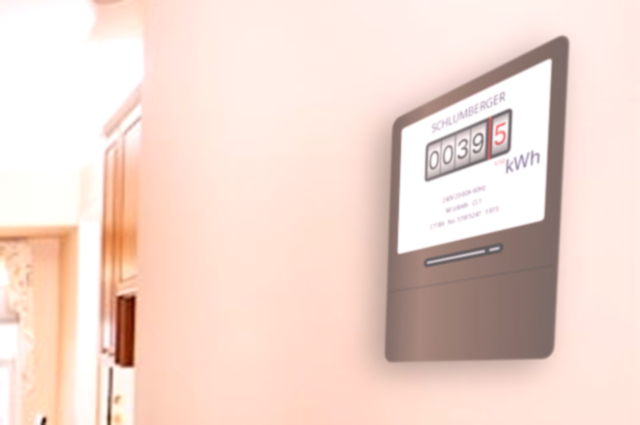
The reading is 39.5 kWh
